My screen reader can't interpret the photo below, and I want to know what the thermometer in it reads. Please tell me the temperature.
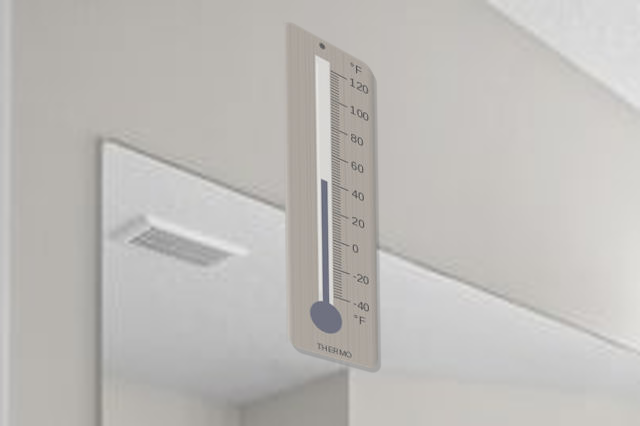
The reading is 40 °F
